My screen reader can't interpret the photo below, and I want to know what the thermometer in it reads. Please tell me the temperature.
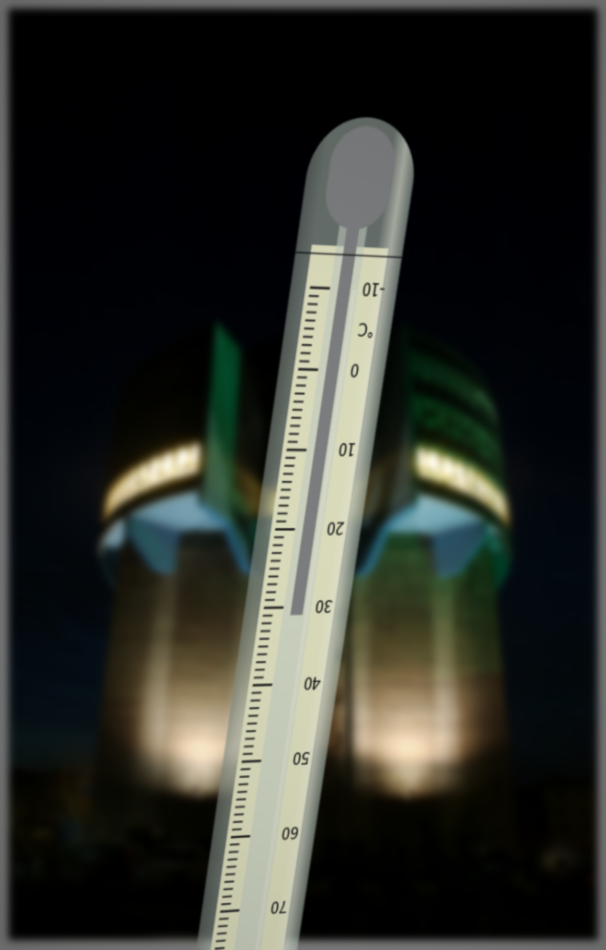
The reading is 31 °C
